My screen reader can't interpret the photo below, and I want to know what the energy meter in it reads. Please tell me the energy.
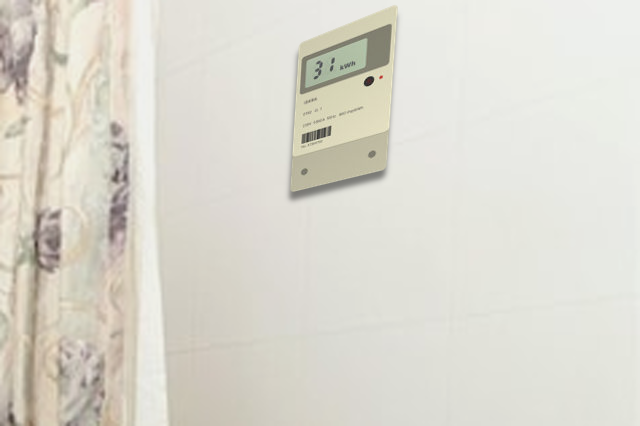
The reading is 31 kWh
